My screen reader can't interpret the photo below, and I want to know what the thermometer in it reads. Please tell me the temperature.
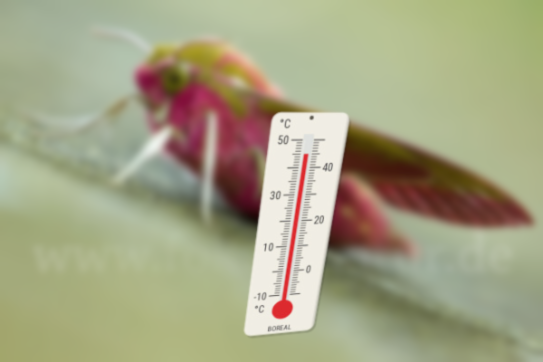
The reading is 45 °C
